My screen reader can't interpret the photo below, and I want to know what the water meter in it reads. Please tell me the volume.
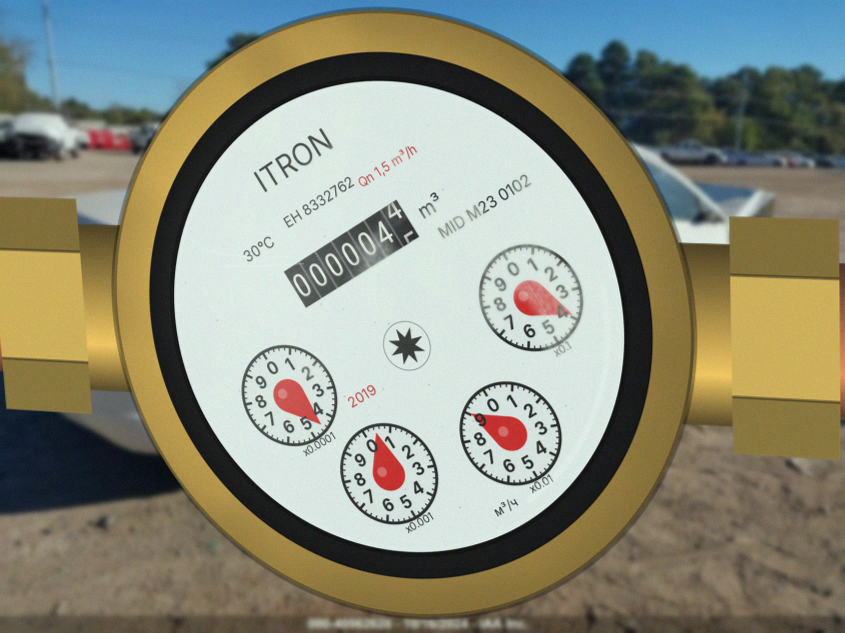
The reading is 44.3904 m³
